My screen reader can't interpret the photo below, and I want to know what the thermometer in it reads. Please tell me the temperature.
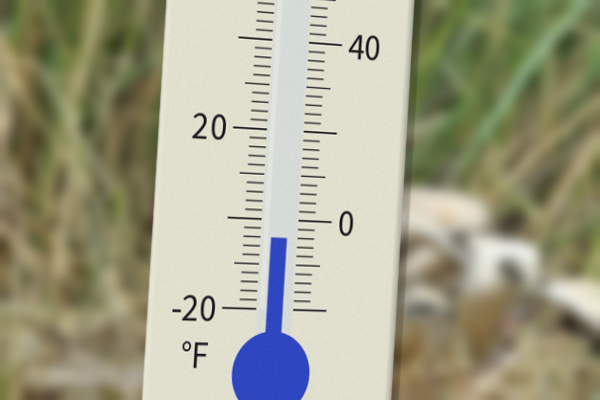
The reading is -4 °F
